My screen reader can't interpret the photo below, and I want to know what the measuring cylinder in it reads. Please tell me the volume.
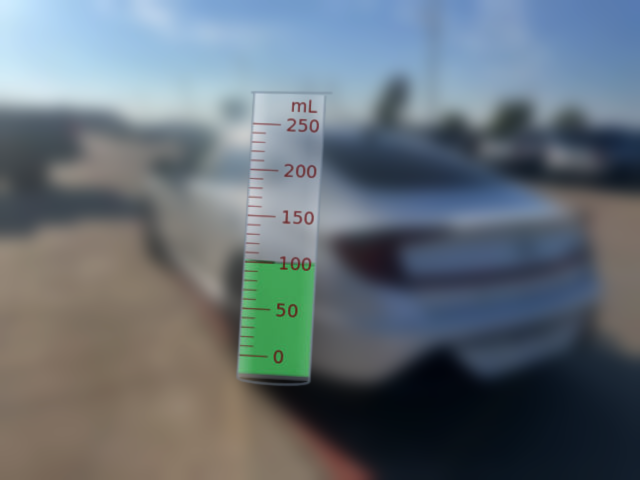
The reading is 100 mL
